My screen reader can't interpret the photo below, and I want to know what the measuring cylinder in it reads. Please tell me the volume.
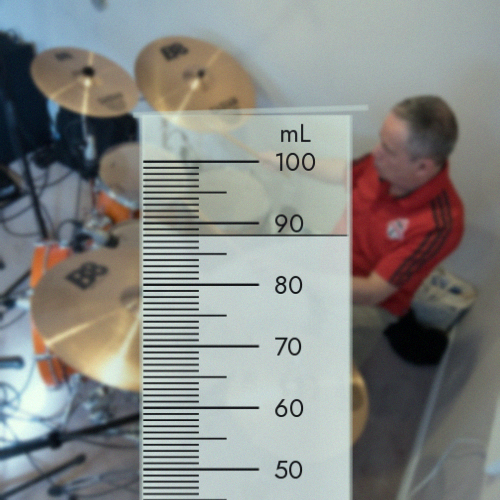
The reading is 88 mL
